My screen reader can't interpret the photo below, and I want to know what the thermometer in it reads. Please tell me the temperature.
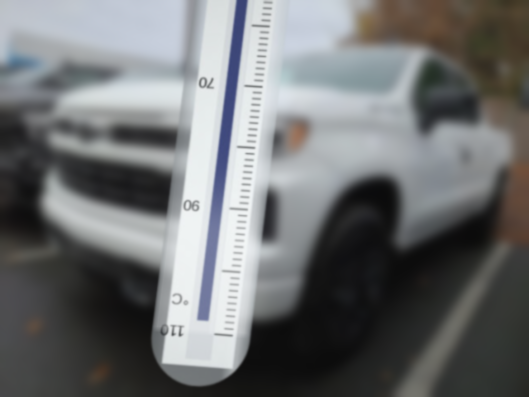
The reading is 108 °C
